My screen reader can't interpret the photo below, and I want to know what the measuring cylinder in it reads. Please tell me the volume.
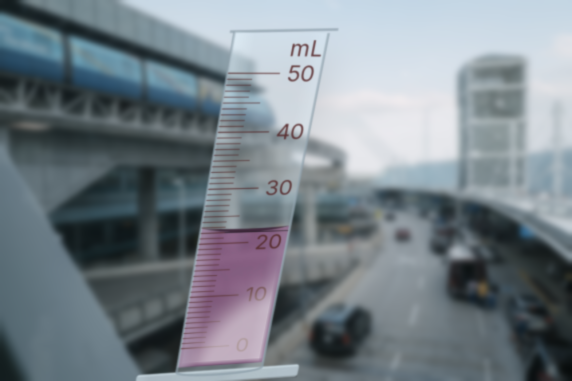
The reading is 22 mL
